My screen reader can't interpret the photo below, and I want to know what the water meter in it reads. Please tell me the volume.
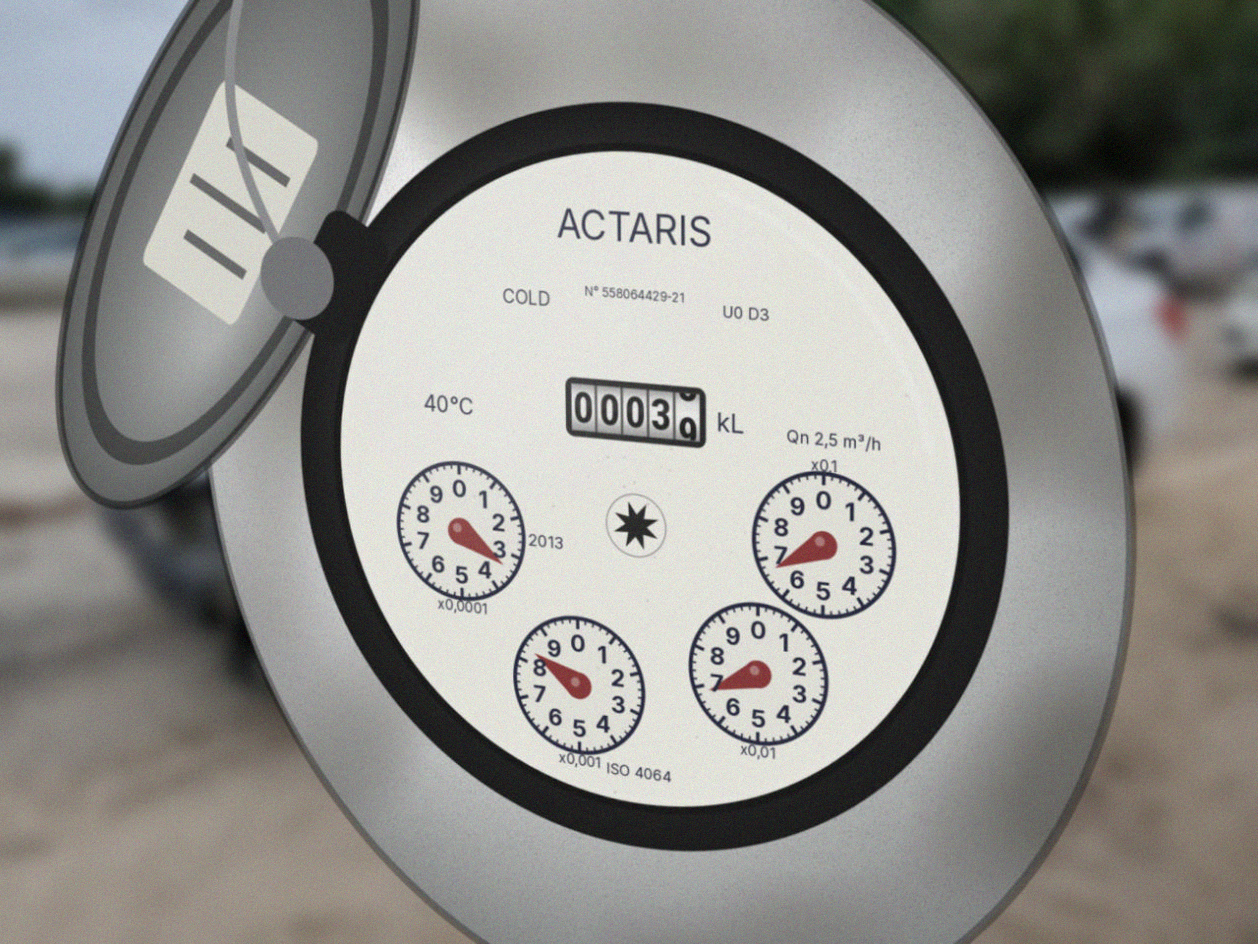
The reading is 38.6683 kL
